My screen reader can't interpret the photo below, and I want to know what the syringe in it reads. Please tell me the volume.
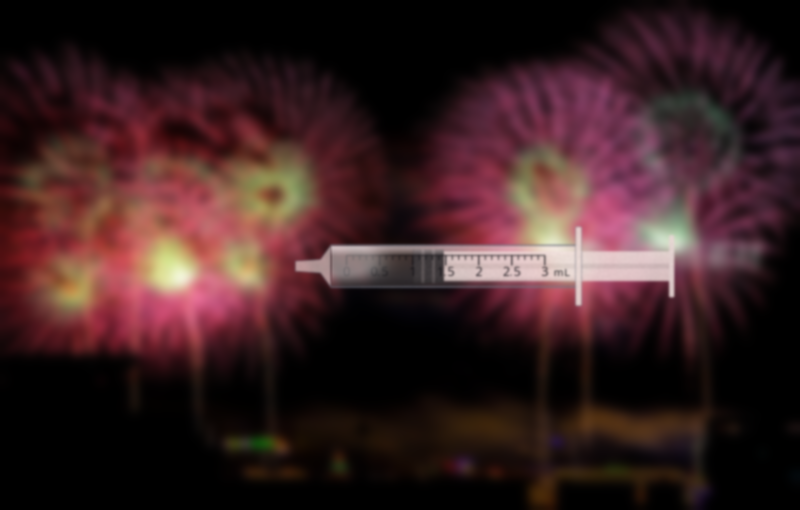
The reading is 1 mL
